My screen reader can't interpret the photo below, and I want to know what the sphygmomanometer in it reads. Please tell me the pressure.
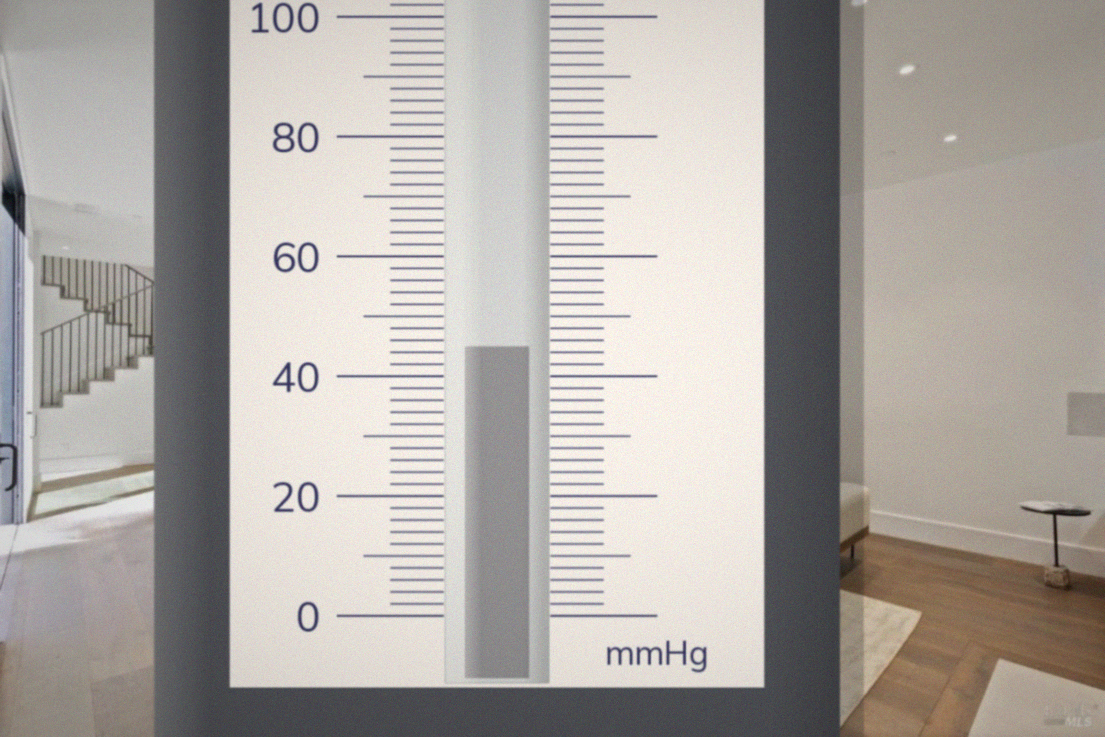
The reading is 45 mmHg
